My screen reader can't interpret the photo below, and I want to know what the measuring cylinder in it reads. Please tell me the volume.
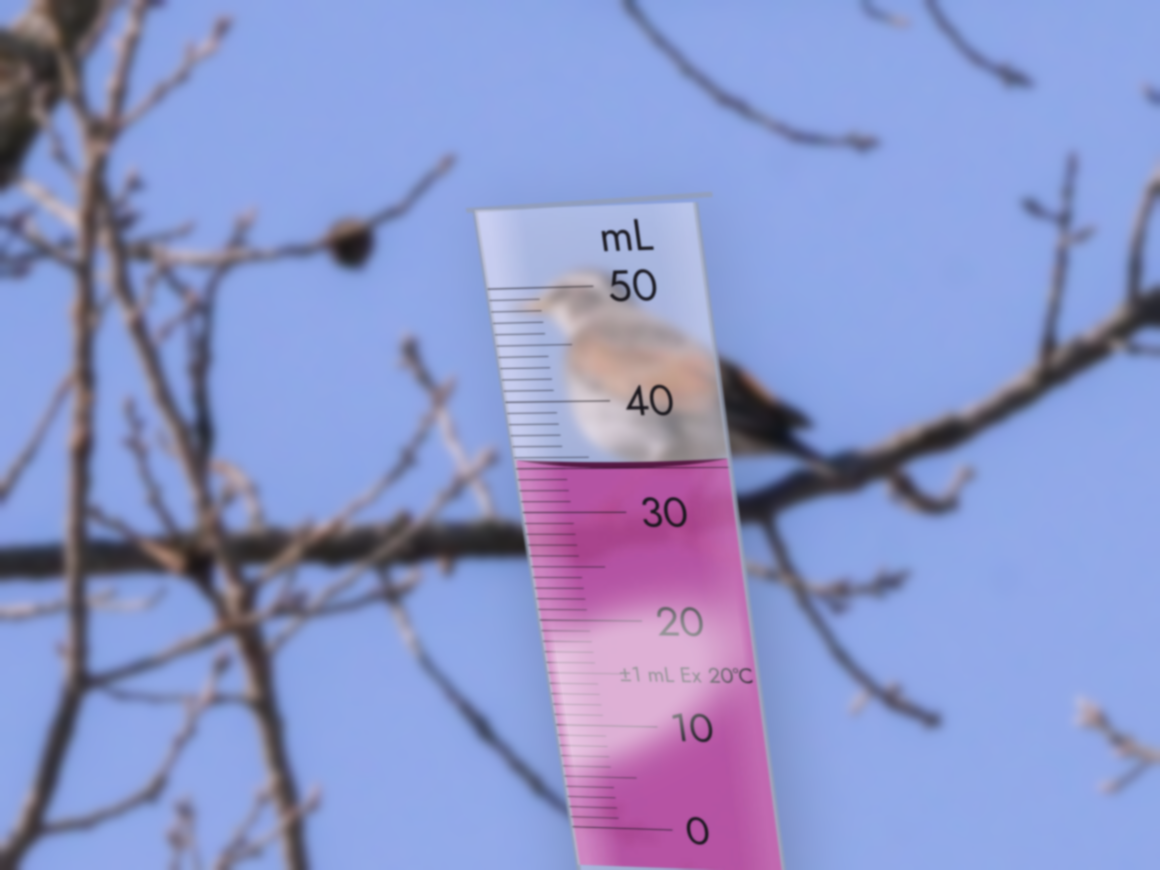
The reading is 34 mL
